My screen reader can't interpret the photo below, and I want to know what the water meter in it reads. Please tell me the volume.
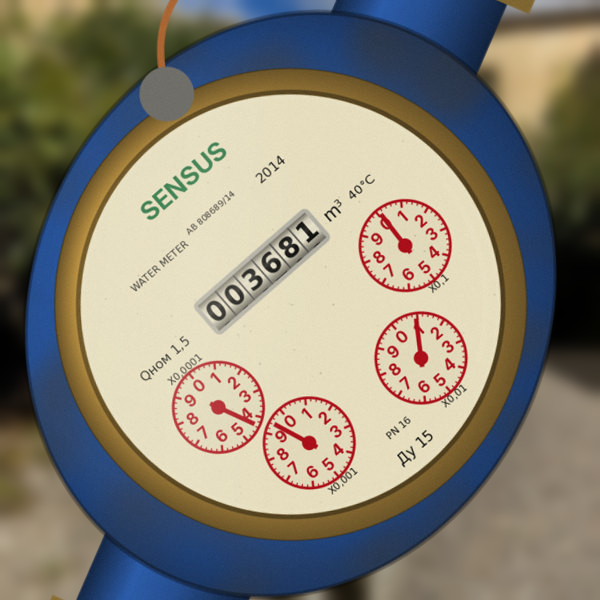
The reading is 3681.0094 m³
